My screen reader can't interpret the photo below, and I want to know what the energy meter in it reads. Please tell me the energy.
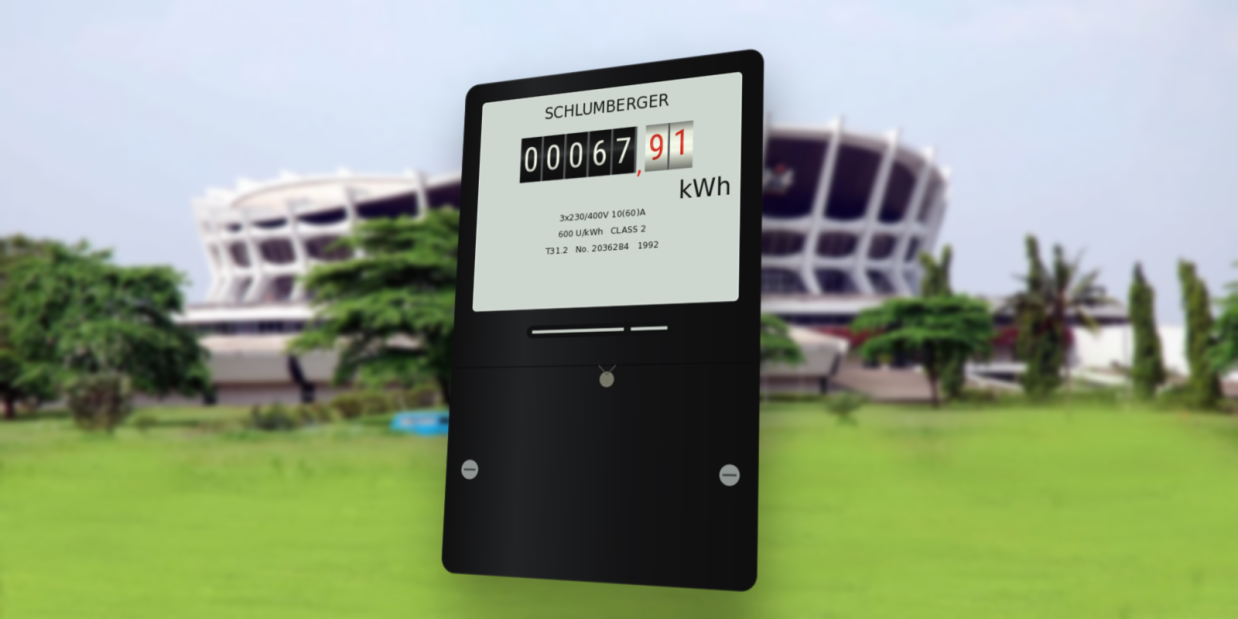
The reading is 67.91 kWh
